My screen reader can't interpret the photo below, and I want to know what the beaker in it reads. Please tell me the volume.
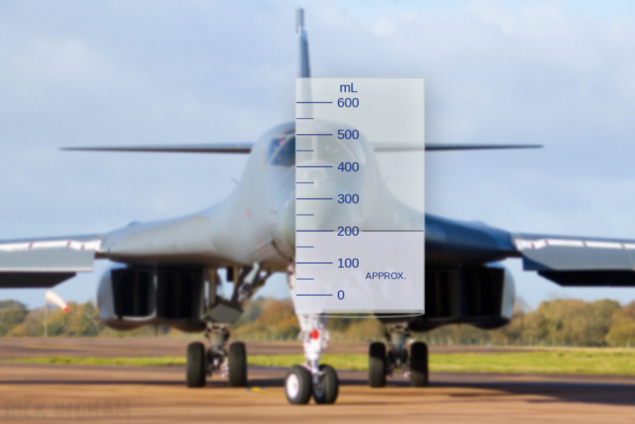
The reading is 200 mL
